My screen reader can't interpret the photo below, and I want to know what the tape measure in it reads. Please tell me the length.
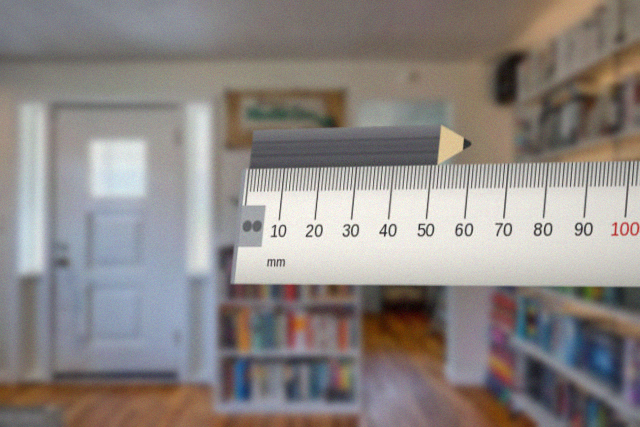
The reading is 60 mm
